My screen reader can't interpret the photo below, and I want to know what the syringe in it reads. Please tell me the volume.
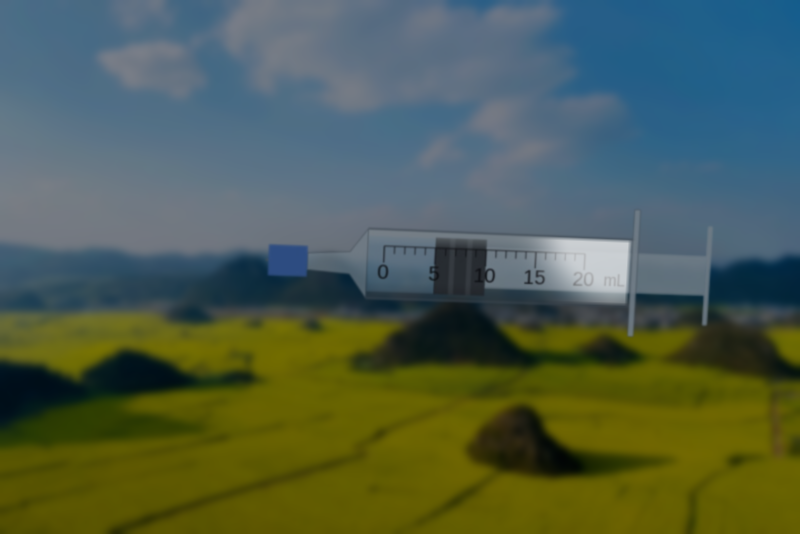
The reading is 5 mL
